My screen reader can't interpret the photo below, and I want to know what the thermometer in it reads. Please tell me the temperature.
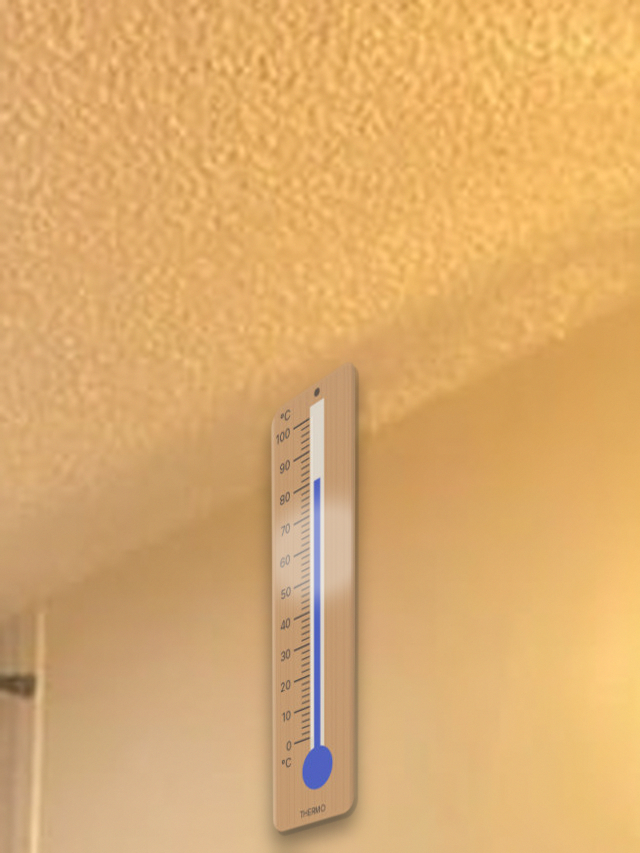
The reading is 80 °C
